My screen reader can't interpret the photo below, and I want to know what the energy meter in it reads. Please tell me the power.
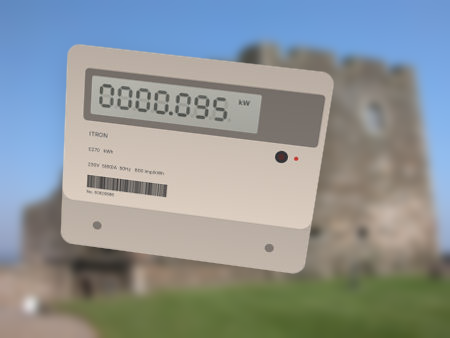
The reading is 0.095 kW
